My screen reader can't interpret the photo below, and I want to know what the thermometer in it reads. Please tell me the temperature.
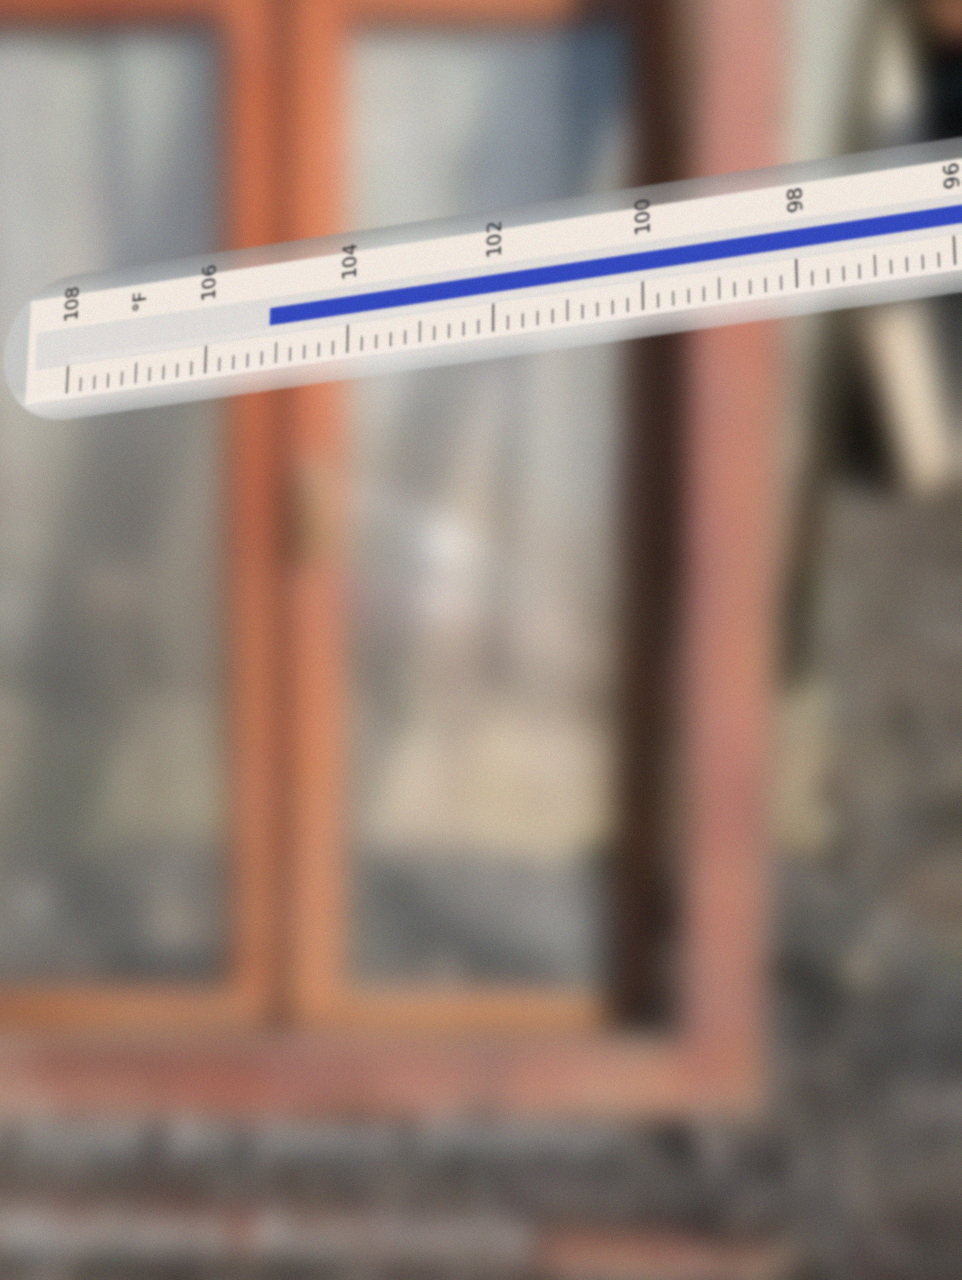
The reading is 105.1 °F
